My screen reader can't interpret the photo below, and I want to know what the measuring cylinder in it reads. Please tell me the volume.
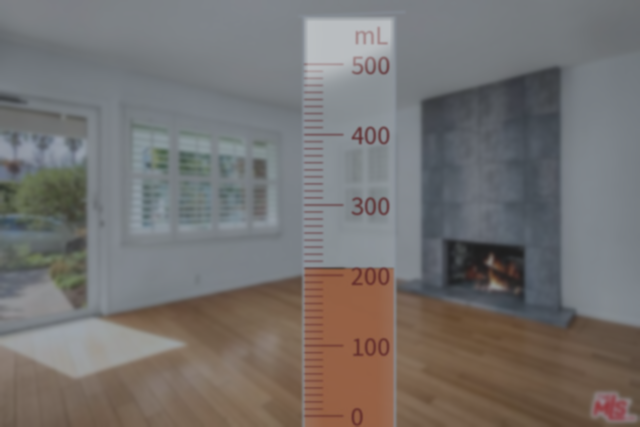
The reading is 210 mL
